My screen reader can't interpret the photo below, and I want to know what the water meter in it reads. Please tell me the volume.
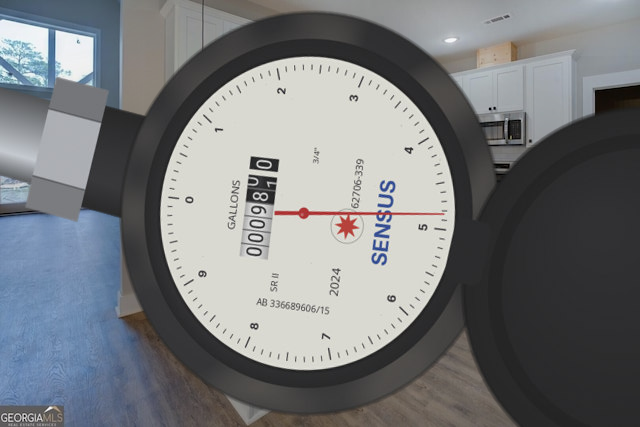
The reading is 9804.8 gal
